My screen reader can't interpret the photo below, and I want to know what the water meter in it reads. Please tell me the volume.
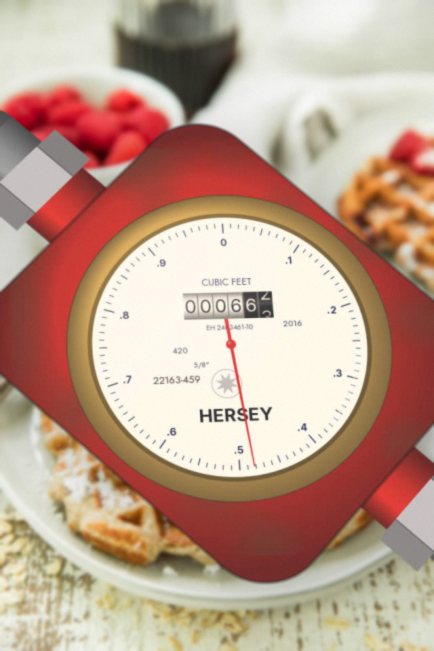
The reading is 662.48 ft³
